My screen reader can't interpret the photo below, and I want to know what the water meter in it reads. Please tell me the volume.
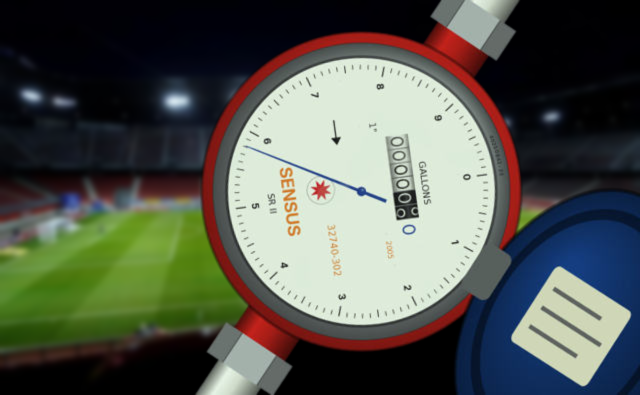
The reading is 85.8 gal
